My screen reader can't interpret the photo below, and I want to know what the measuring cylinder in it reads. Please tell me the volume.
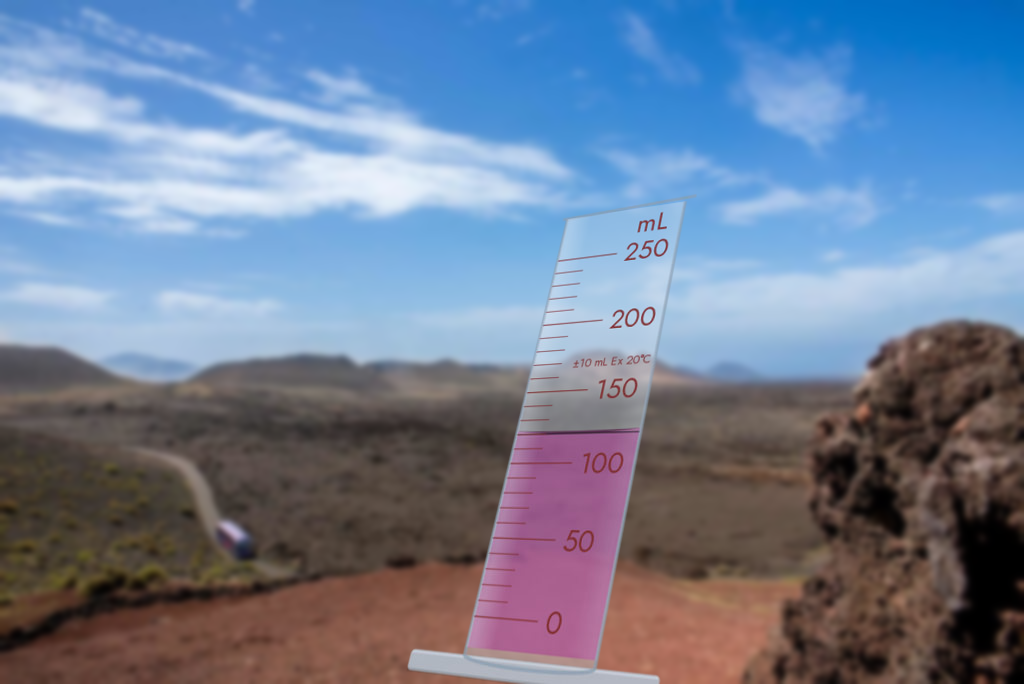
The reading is 120 mL
